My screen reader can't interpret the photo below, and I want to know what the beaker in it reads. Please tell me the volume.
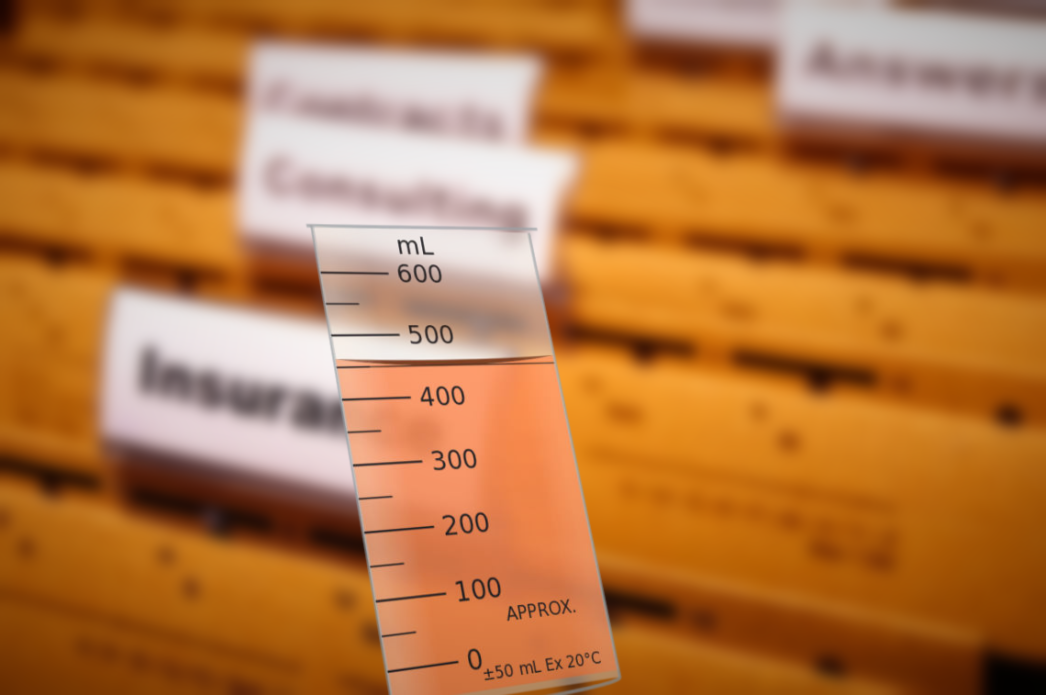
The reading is 450 mL
